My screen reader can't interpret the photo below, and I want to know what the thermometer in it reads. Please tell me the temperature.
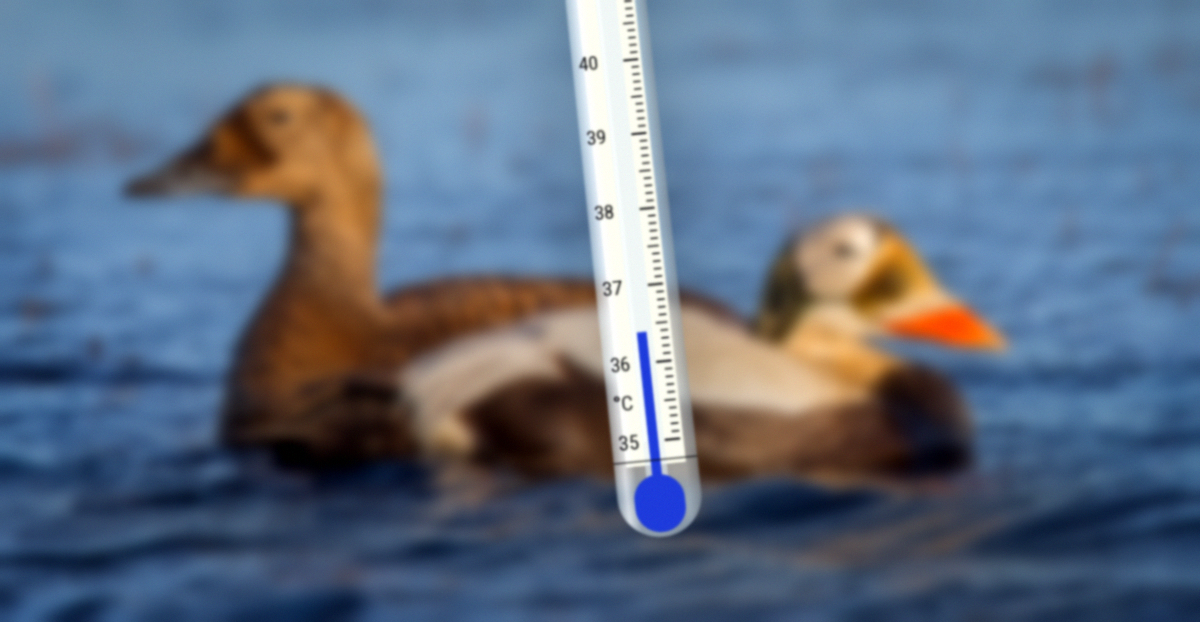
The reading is 36.4 °C
